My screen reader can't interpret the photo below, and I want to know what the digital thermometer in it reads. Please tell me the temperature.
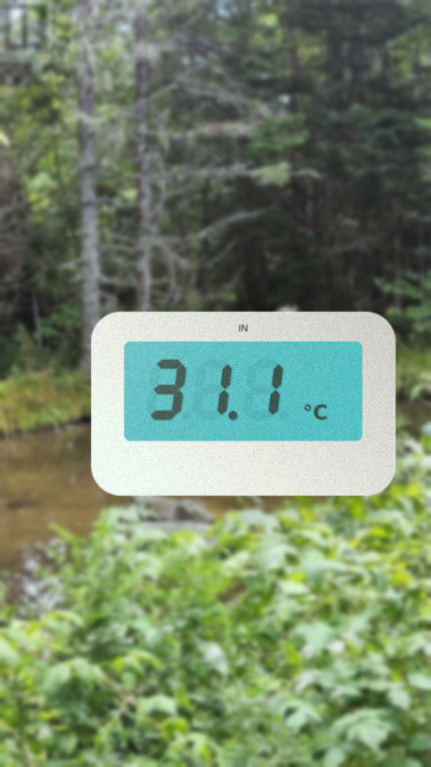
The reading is 31.1 °C
